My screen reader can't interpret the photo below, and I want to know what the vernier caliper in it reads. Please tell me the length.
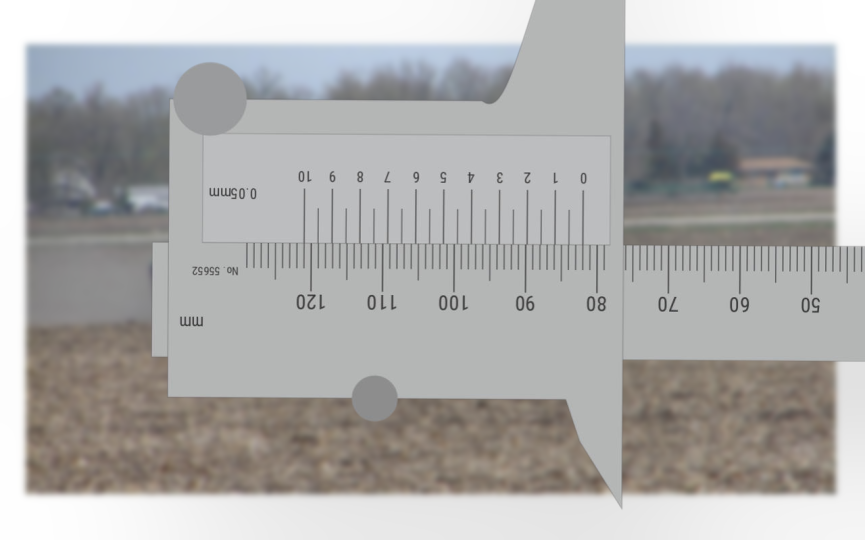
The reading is 82.0 mm
